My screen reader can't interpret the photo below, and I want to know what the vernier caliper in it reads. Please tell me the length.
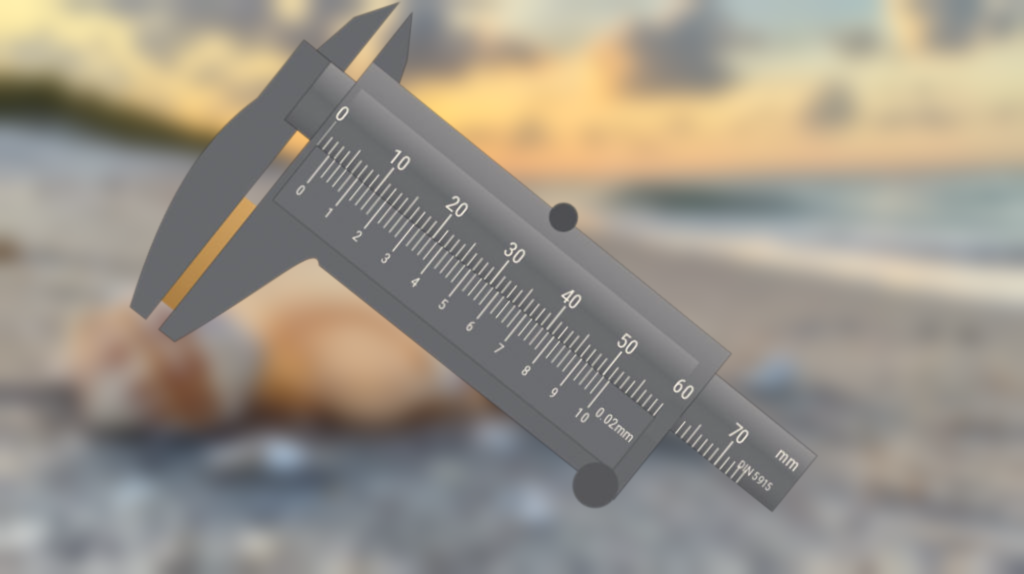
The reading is 2.2 mm
